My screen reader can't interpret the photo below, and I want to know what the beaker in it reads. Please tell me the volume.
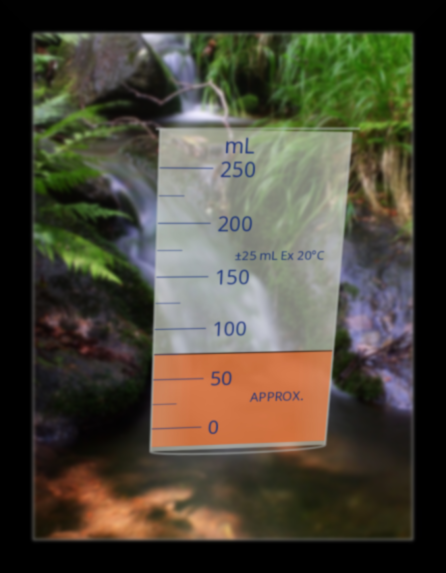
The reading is 75 mL
